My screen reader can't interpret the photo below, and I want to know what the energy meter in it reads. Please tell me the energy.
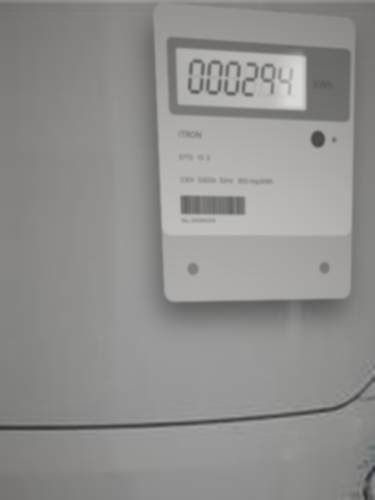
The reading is 294 kWh
